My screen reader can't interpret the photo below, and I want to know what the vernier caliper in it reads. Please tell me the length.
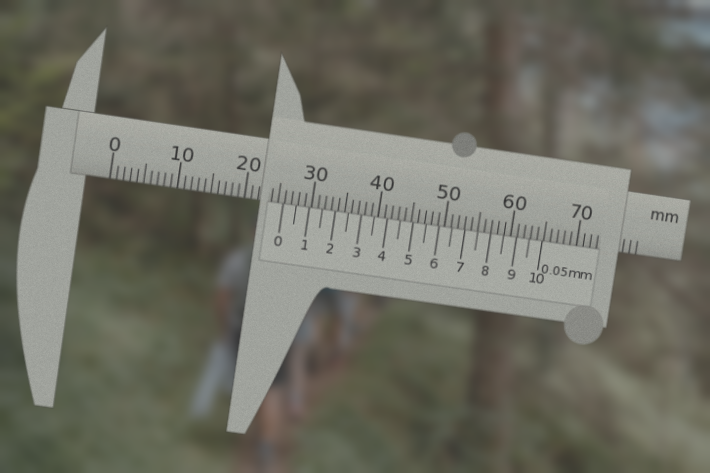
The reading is 25.8 mm
